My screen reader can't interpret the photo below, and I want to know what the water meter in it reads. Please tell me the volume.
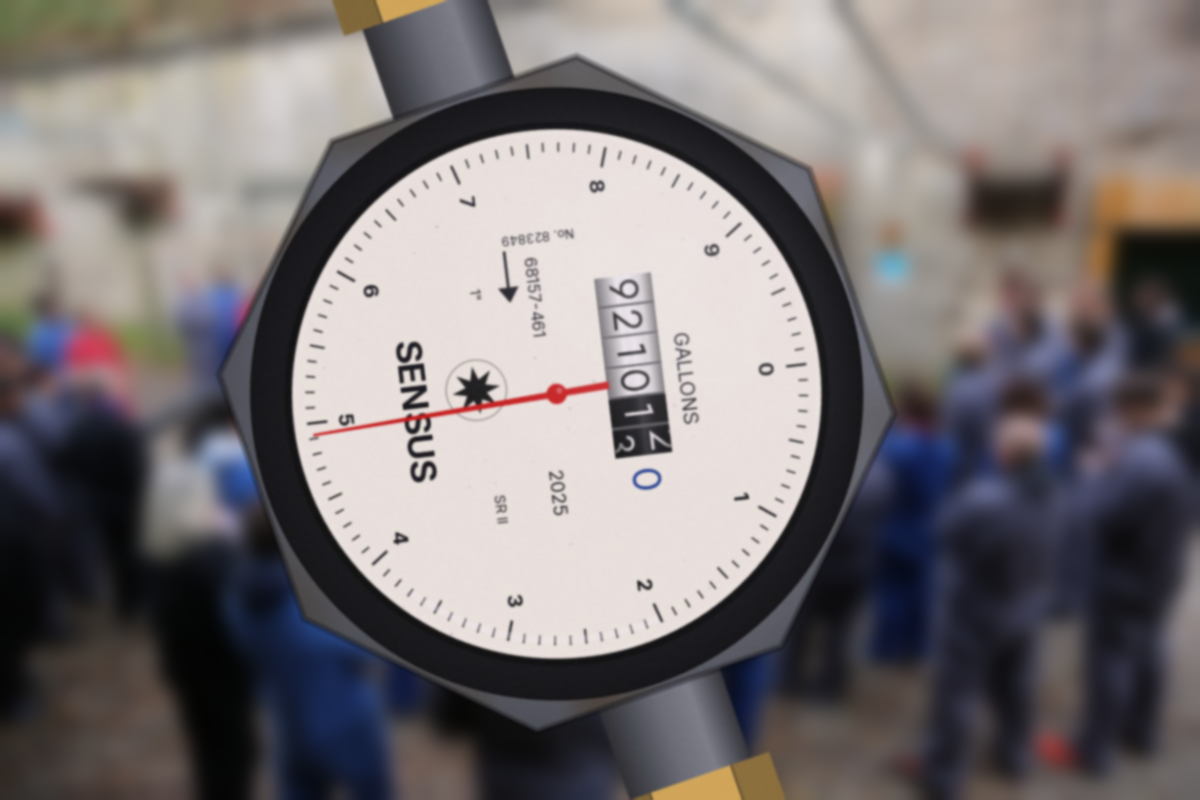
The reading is 9210124.9 gal
